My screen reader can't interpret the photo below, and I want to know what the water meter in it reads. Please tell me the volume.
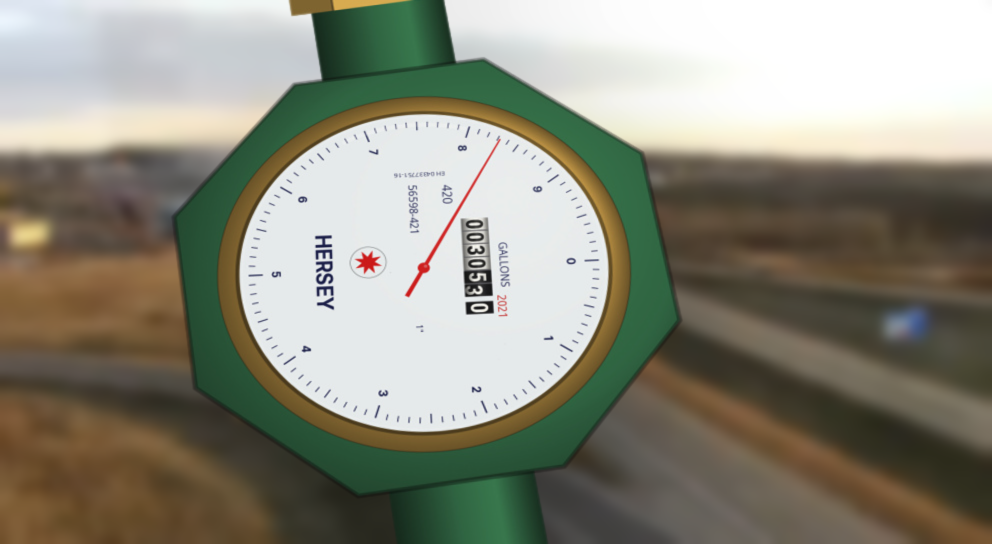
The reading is 30528.3 gal
